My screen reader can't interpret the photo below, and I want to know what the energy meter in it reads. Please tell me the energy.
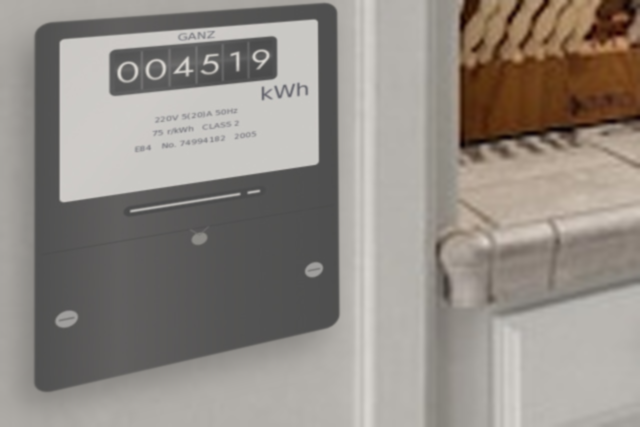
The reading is 4519 kWh
